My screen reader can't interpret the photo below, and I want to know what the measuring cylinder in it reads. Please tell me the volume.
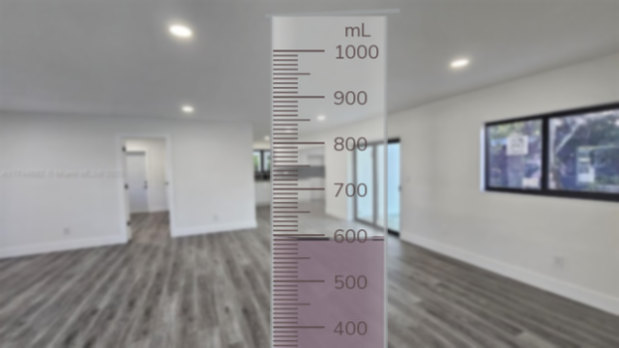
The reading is 590 mL
